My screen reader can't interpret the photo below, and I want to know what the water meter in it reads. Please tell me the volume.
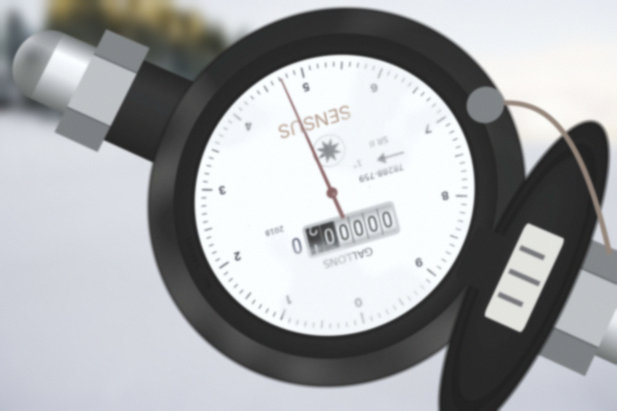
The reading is 14.7 gal
